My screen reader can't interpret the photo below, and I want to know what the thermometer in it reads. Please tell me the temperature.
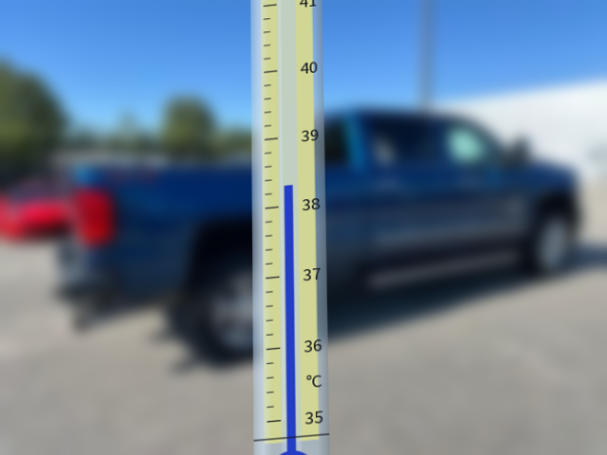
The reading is 38.3 °C
